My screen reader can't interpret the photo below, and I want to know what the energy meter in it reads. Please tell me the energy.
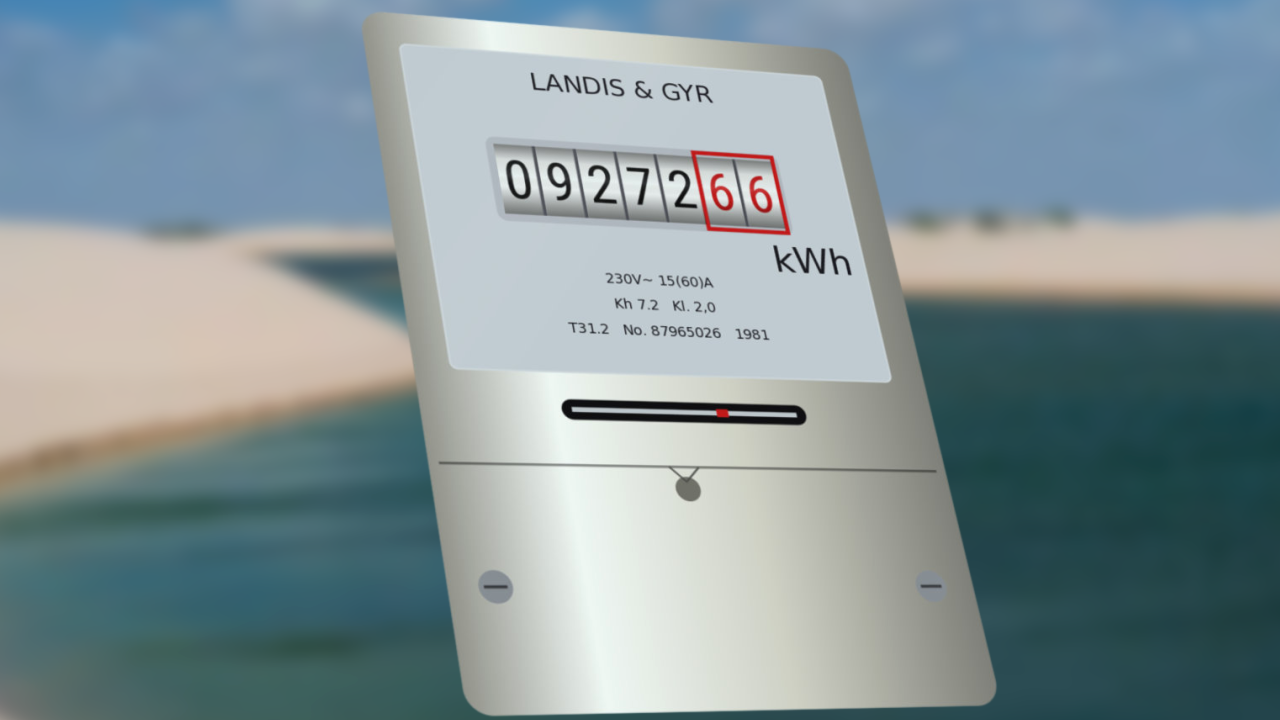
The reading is 9272.66 kWh
